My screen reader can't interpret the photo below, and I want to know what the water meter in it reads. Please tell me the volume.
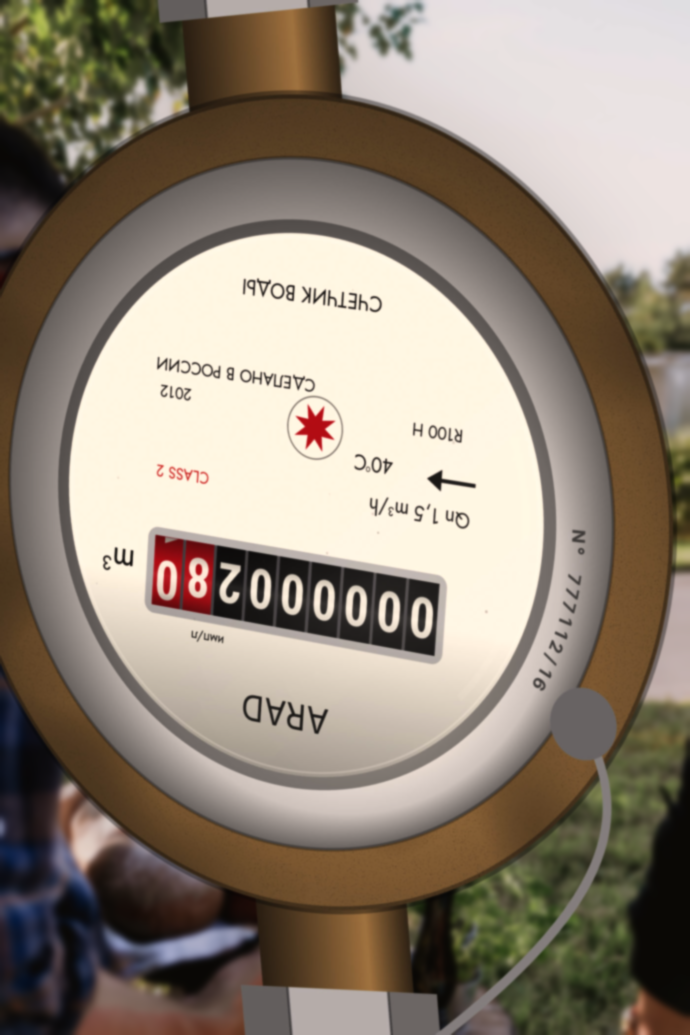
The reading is 2.80 m³
